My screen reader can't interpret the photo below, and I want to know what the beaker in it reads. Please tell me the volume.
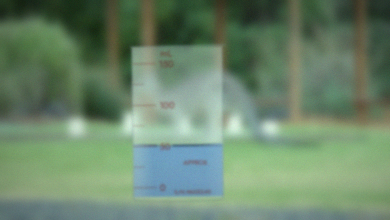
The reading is 50 mL
